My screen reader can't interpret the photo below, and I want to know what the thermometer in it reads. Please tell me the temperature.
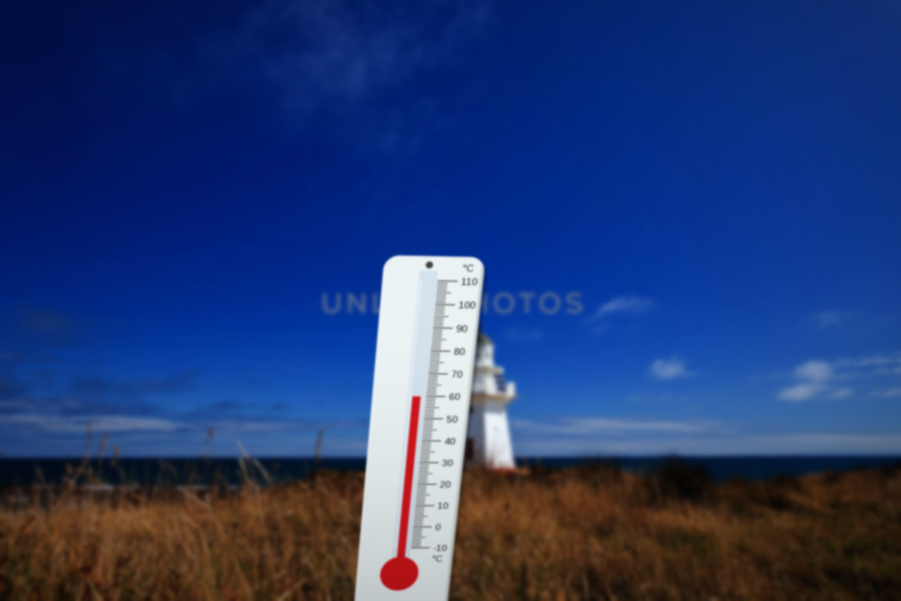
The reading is 60 °C
